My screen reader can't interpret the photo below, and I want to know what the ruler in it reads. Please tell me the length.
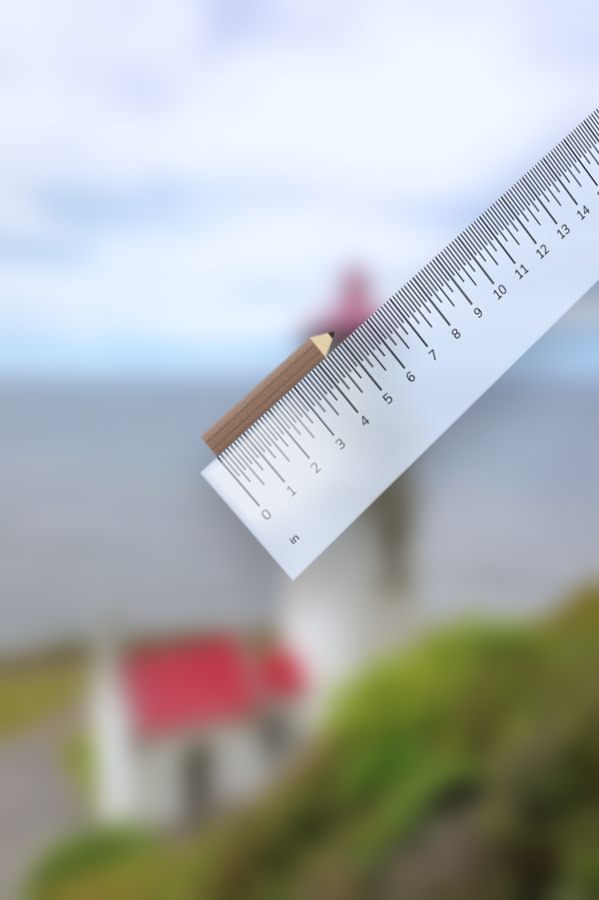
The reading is 5 in
